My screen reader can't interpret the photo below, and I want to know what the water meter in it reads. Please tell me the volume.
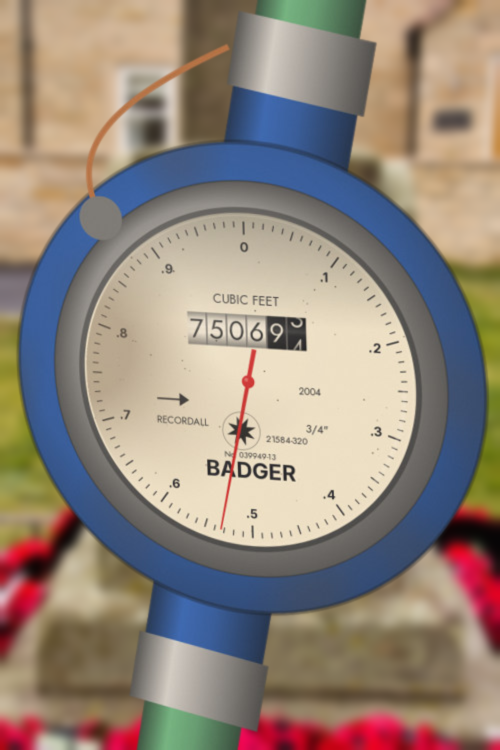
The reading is 750693.53 ft³
